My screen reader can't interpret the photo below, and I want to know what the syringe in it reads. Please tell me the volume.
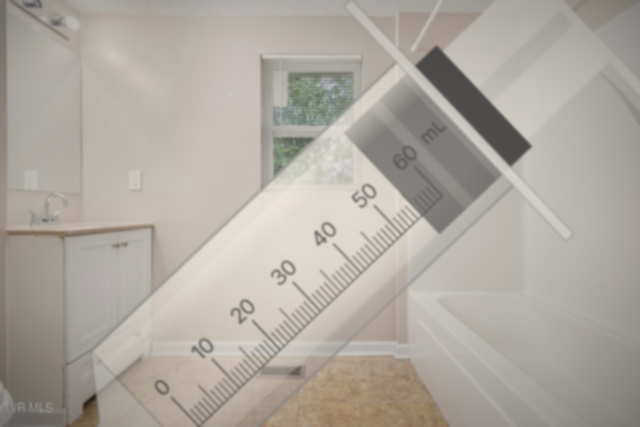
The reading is 55 mL
